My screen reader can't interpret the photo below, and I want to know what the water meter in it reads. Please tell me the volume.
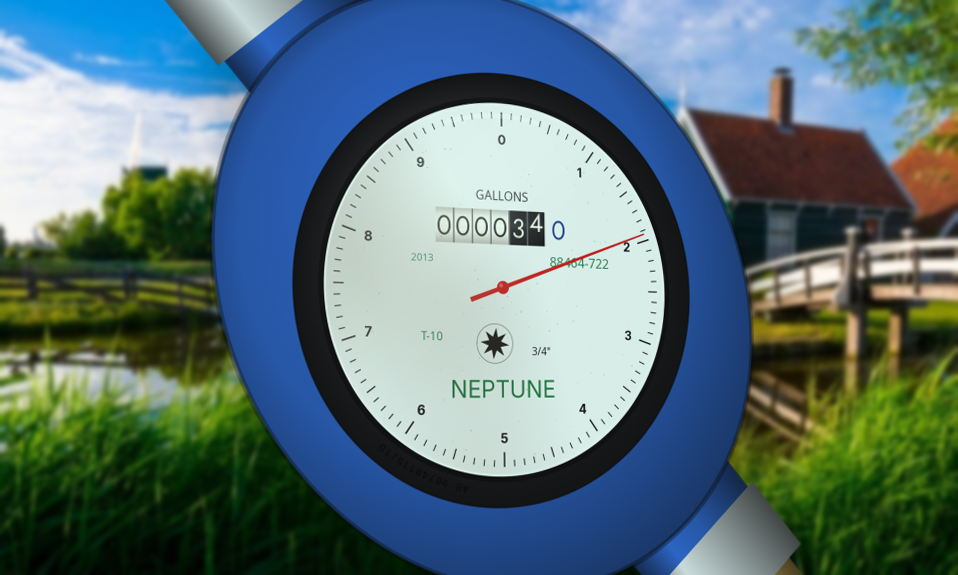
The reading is 341.9 gal
